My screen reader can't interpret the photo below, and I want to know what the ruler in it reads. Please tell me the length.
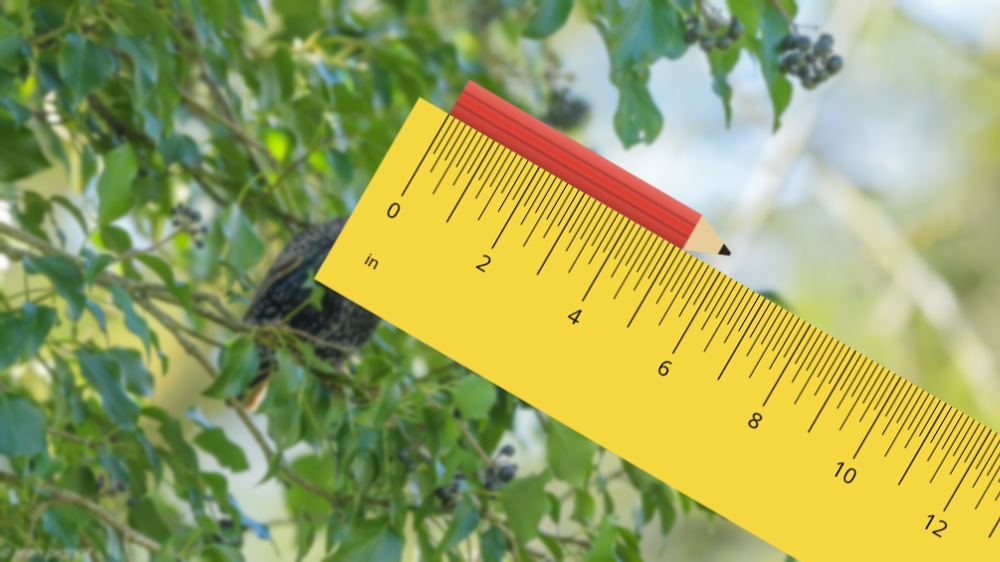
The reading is 6 in
